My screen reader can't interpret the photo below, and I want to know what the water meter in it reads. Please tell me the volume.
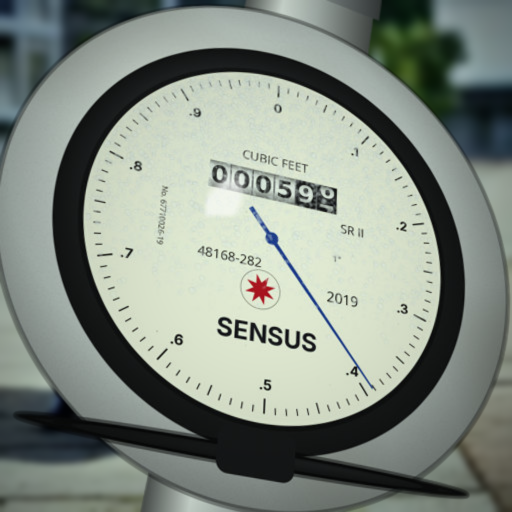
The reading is 596.39 ft³
